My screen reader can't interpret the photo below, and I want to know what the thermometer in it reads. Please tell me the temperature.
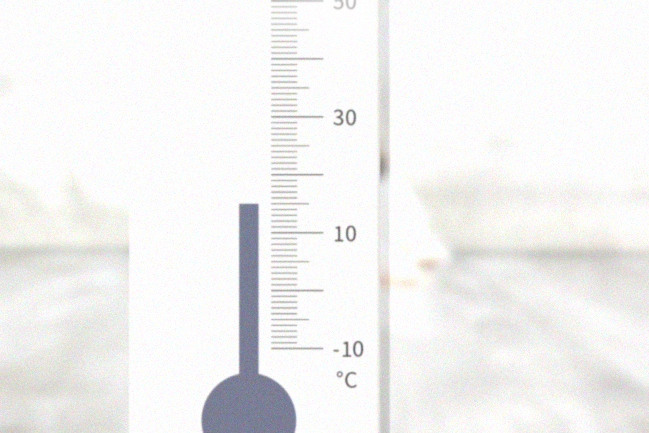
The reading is 15 °C
